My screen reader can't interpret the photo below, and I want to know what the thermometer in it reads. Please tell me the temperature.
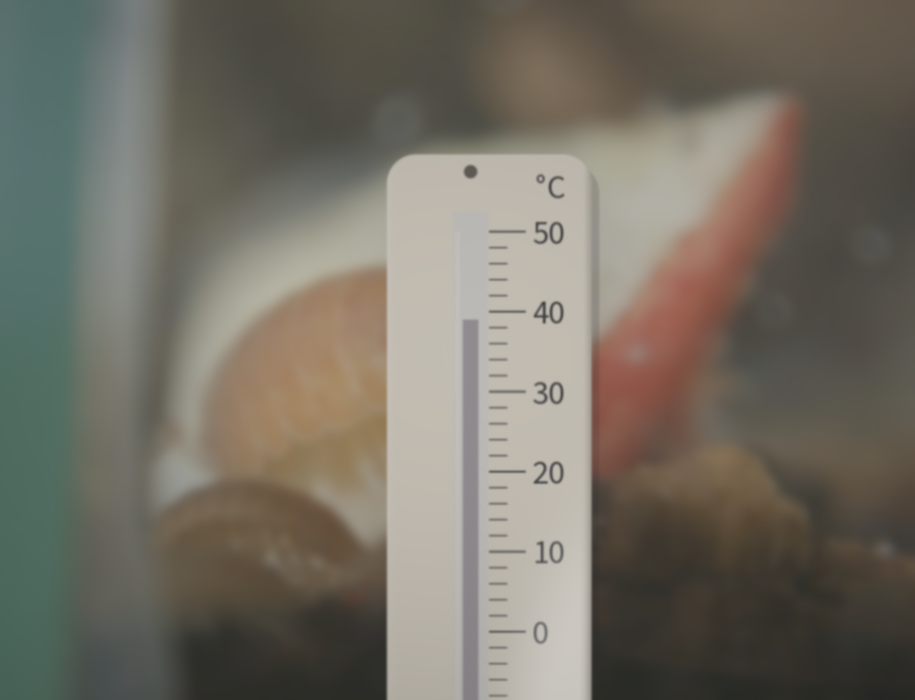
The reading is 39 °C
